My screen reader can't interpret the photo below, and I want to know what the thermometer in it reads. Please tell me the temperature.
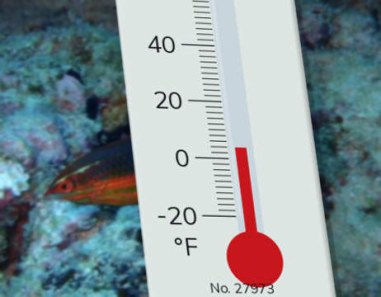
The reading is 4 °F
